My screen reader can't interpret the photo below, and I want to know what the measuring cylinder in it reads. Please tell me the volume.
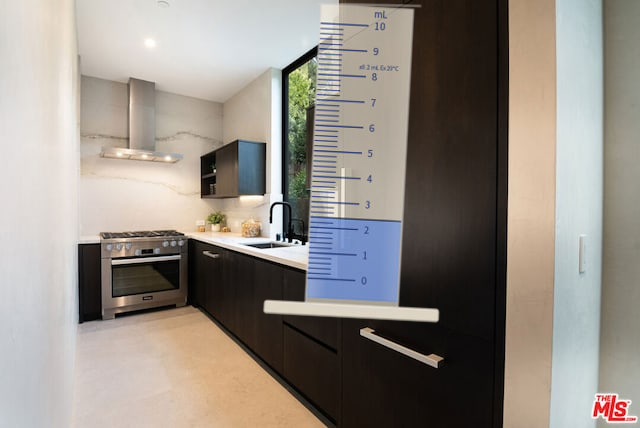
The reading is 2.4 mL
